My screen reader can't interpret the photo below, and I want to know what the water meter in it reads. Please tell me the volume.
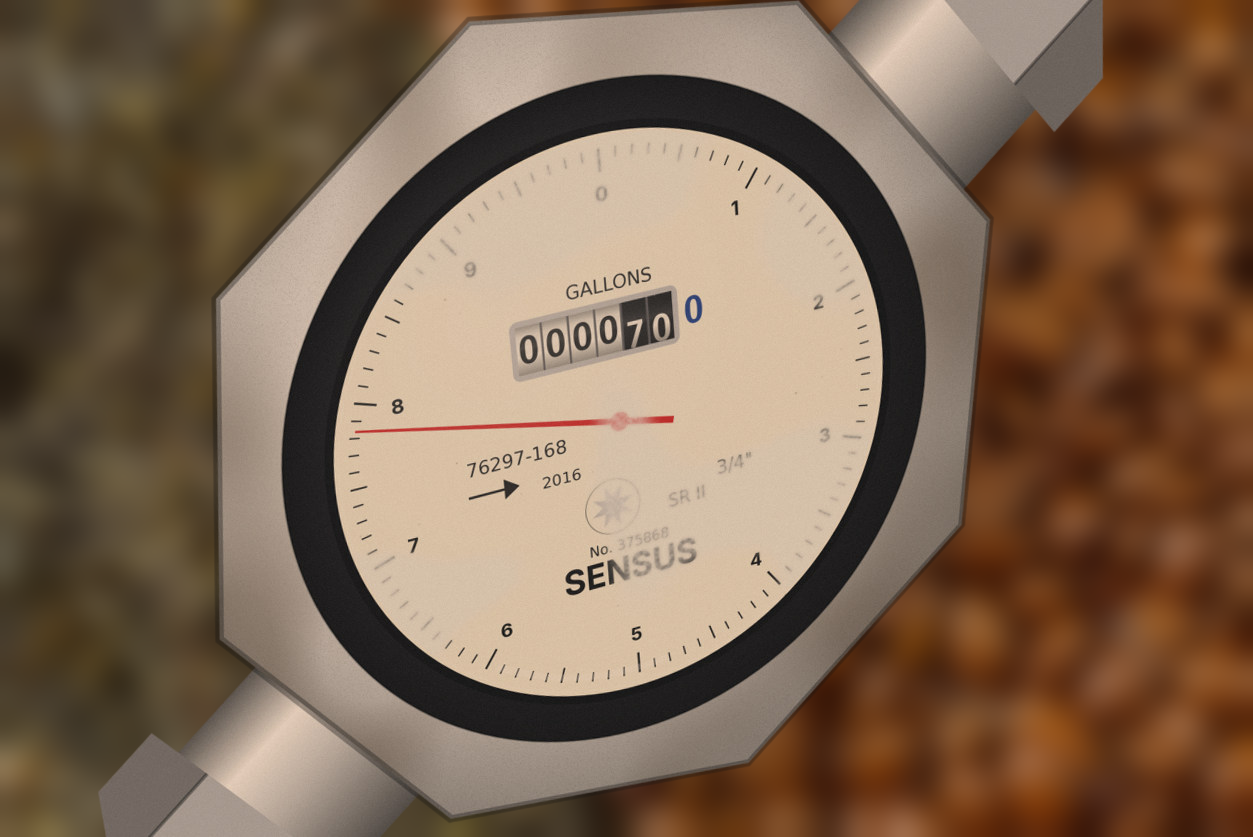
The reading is 697.8 gal
